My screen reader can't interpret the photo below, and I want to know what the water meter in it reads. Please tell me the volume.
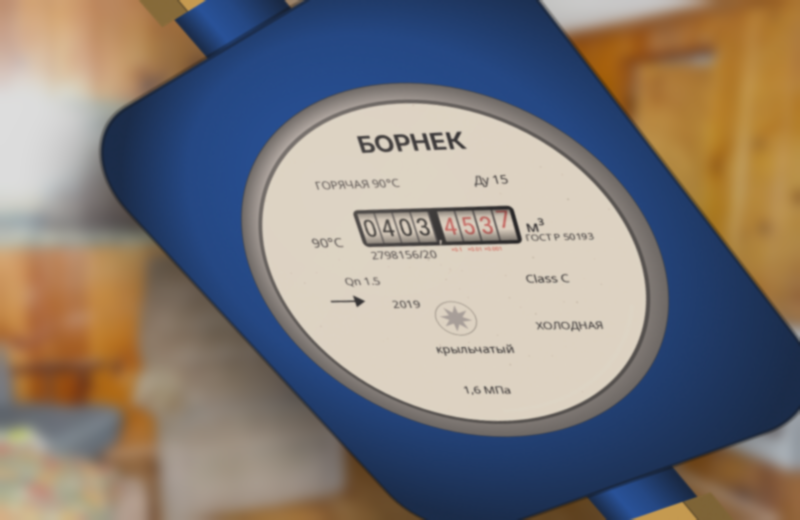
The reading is 403.4537 m³
